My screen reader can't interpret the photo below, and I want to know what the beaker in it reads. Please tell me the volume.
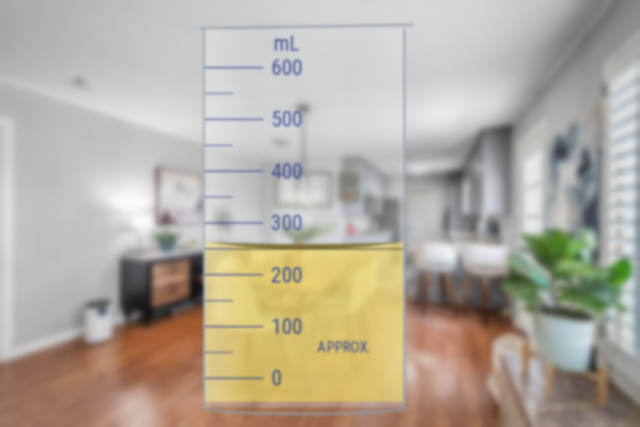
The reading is 250 mL
